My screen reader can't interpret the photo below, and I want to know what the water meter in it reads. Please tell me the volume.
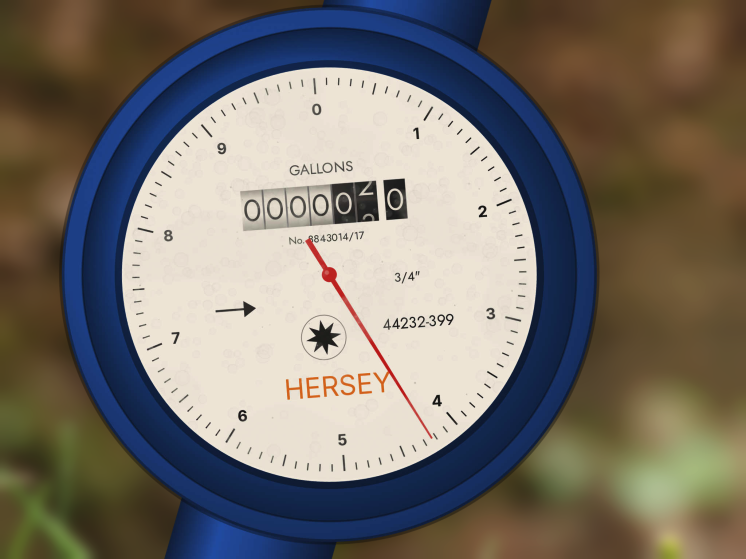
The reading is 24.2 gal
